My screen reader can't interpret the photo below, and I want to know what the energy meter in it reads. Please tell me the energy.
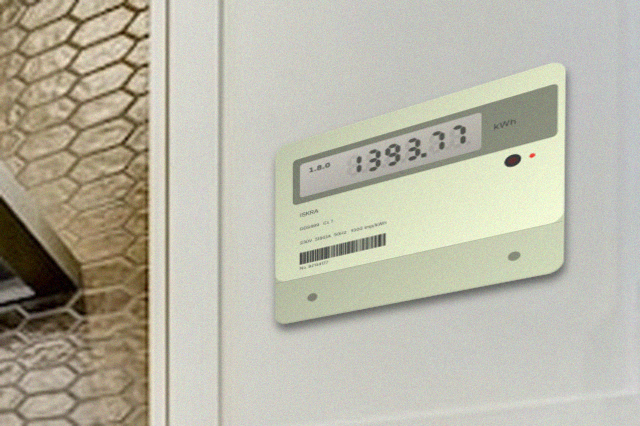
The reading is 1393.77 kWh
